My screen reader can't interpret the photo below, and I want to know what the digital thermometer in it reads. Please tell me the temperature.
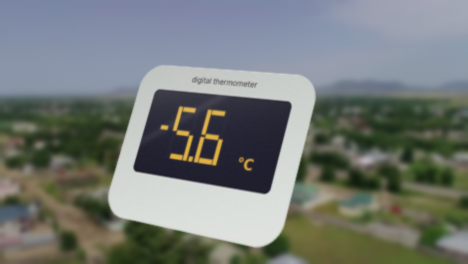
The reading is -5.6 °C
